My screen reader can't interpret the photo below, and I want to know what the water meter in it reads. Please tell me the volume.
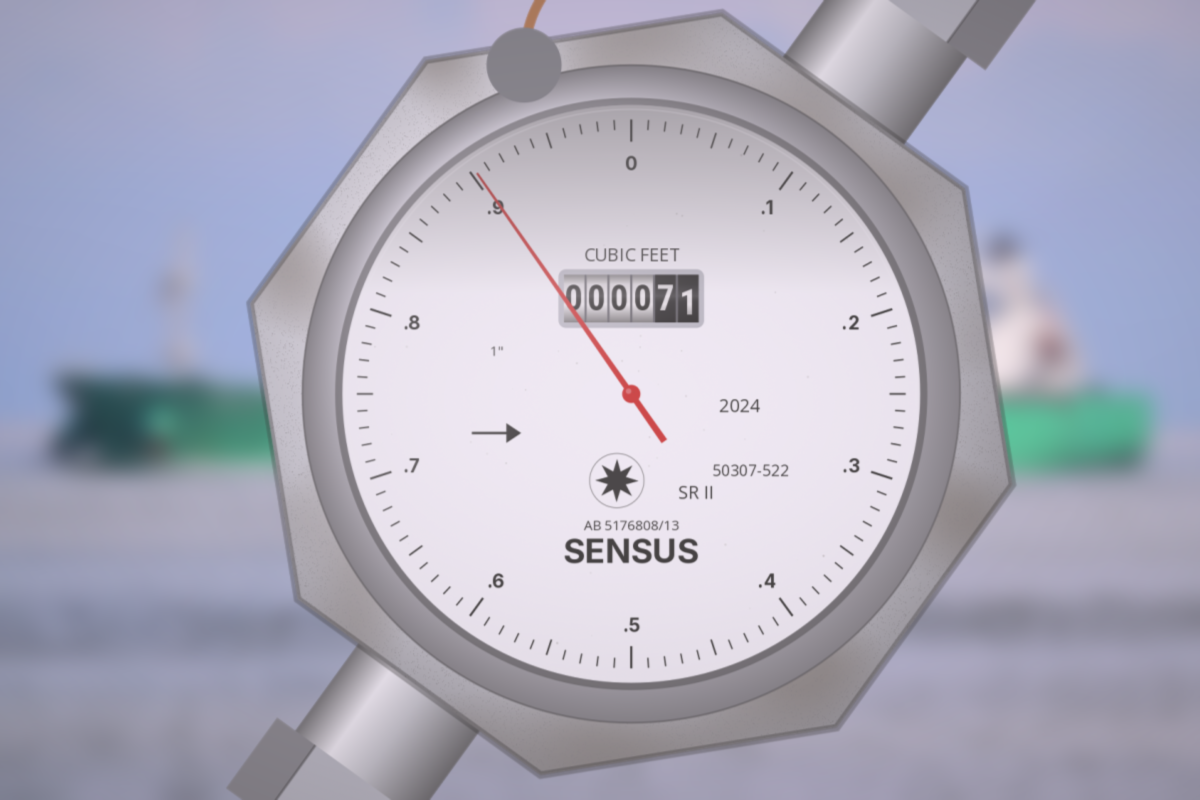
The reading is 70.90 ft³
